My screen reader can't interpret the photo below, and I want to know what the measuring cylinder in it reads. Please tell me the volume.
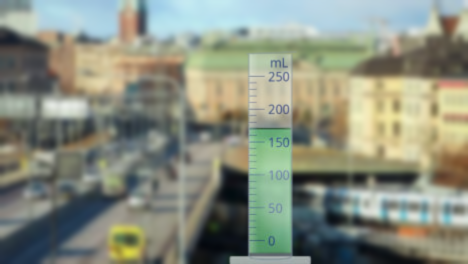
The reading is 170 mL
